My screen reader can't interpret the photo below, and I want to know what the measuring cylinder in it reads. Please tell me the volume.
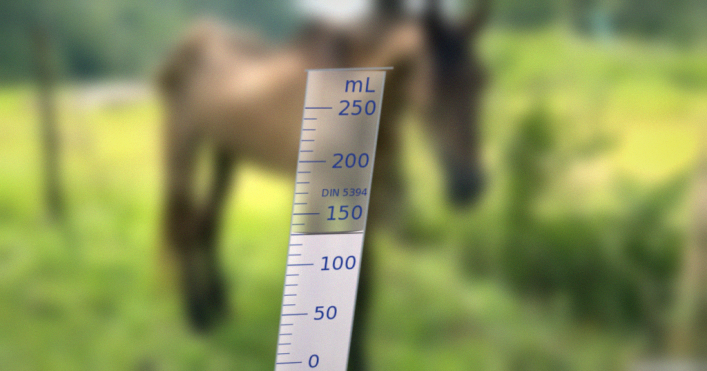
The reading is 130 mL
